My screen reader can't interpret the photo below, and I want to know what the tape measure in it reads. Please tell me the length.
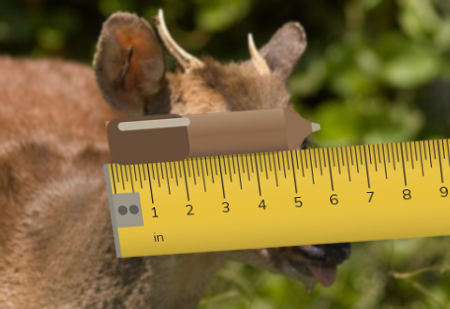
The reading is 5.875 in
